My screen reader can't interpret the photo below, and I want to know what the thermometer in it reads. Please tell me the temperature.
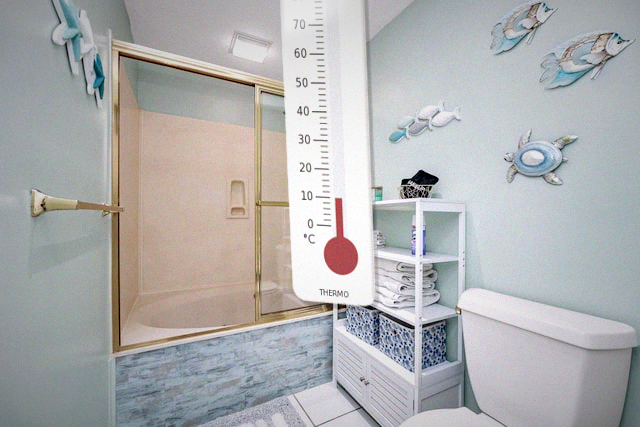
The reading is 10 °C
